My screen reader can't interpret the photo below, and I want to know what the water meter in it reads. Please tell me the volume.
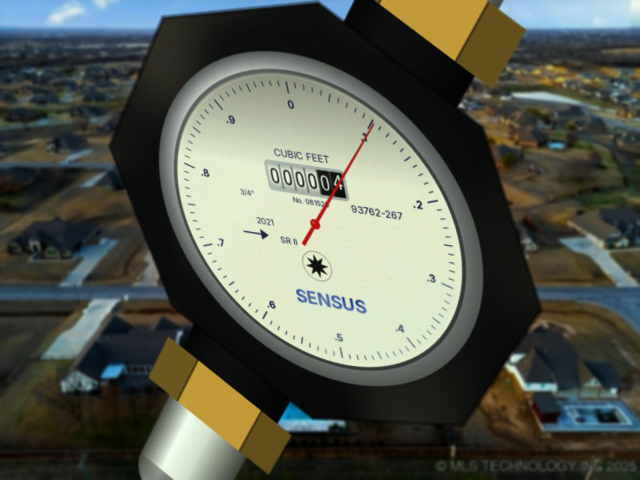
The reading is 4.10 ft³
